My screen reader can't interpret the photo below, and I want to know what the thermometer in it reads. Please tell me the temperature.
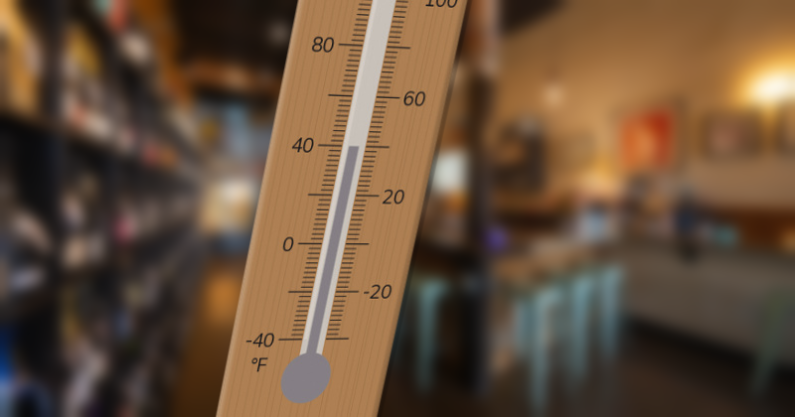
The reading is 40 °F
